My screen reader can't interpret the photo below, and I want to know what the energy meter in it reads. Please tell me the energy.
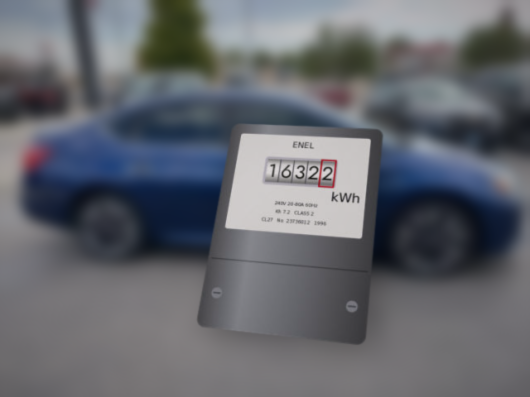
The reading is 1632.2 kWh
